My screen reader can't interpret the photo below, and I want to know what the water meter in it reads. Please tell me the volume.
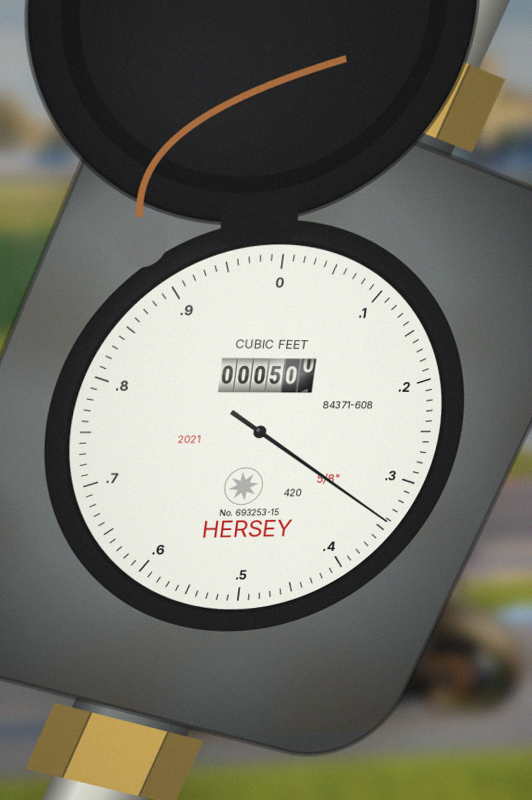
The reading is 500.34 ft³
